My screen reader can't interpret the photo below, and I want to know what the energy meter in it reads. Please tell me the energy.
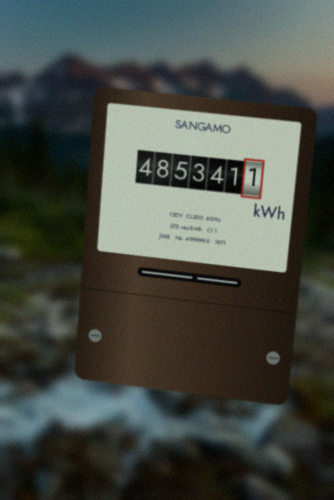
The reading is 485341.1 kWh
